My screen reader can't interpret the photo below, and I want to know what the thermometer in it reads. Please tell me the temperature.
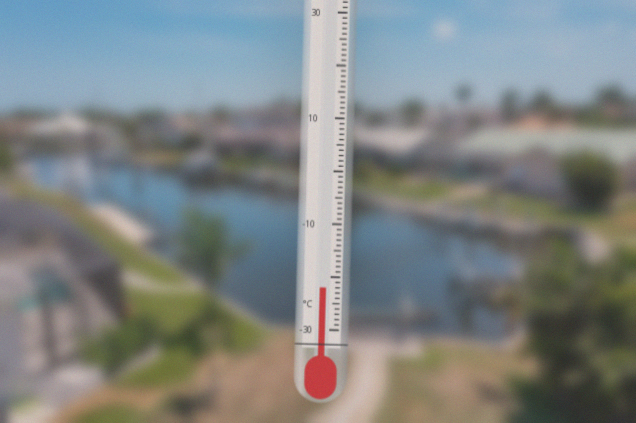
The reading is -22 °C
